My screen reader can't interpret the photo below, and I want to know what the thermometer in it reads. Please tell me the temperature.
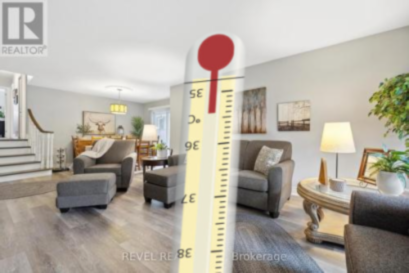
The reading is 35.4 °C
